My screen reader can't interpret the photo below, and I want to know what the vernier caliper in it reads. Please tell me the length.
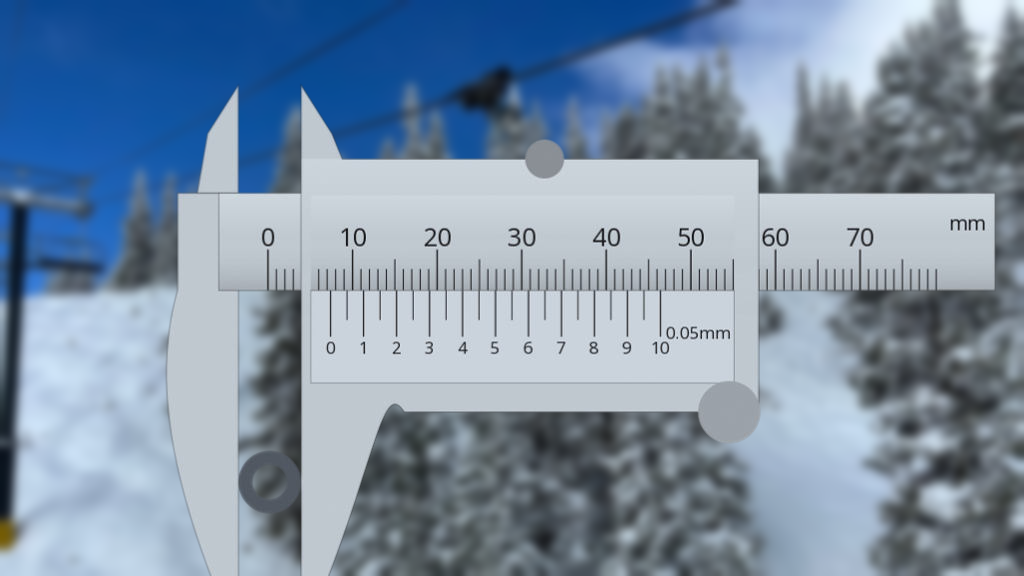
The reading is 7.4 mm
